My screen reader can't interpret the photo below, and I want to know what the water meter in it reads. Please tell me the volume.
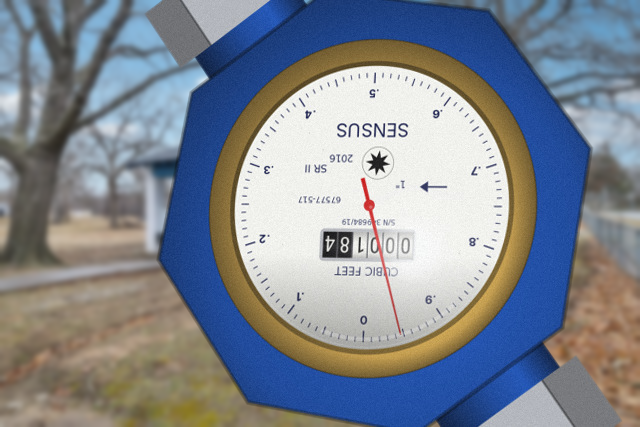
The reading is 183.95 ft³
